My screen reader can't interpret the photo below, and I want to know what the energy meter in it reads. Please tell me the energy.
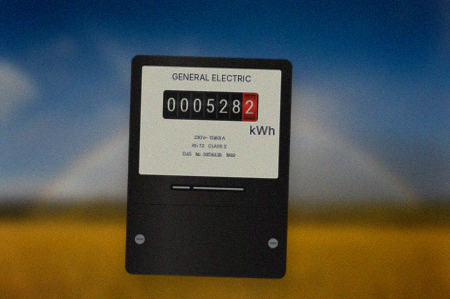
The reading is 528.2 kWh
